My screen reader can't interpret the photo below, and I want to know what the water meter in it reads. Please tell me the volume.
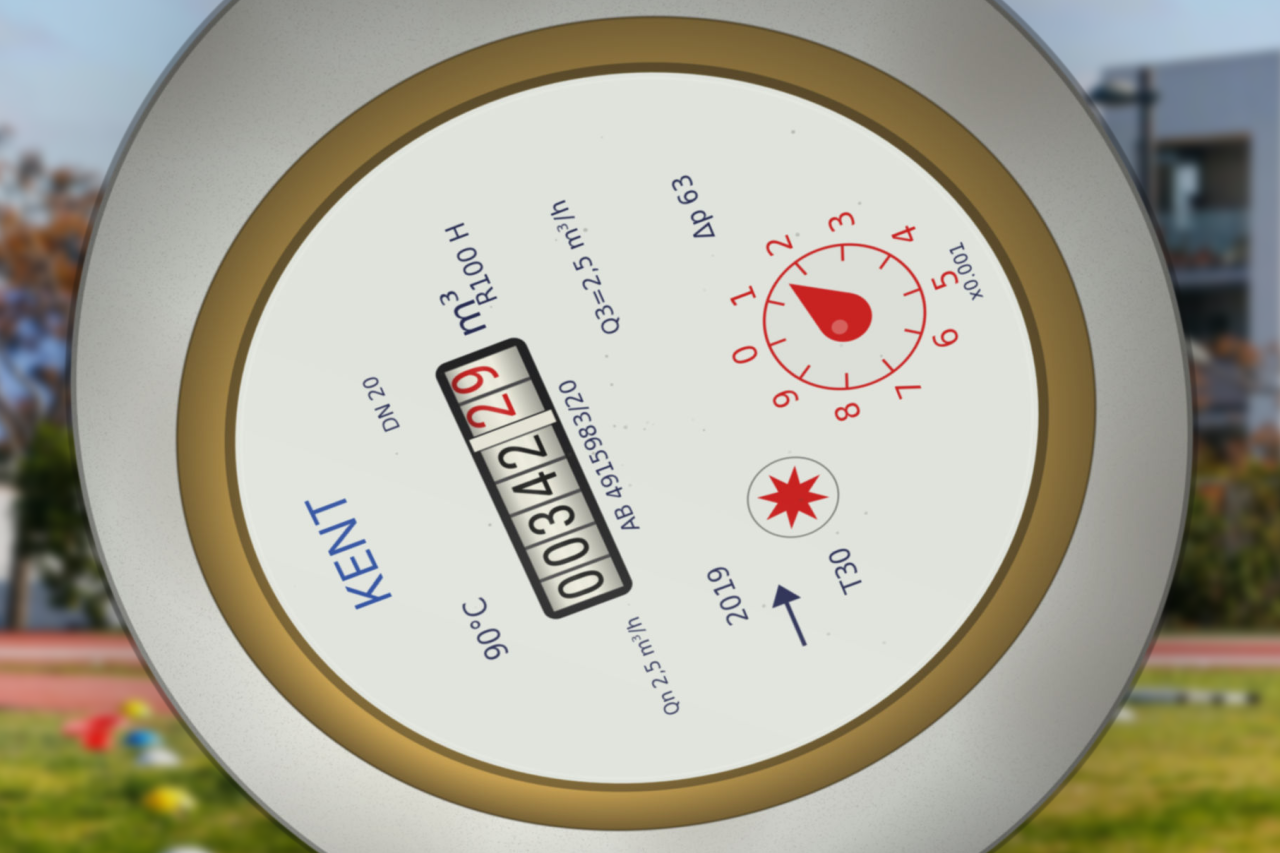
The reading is 342.291 m³
